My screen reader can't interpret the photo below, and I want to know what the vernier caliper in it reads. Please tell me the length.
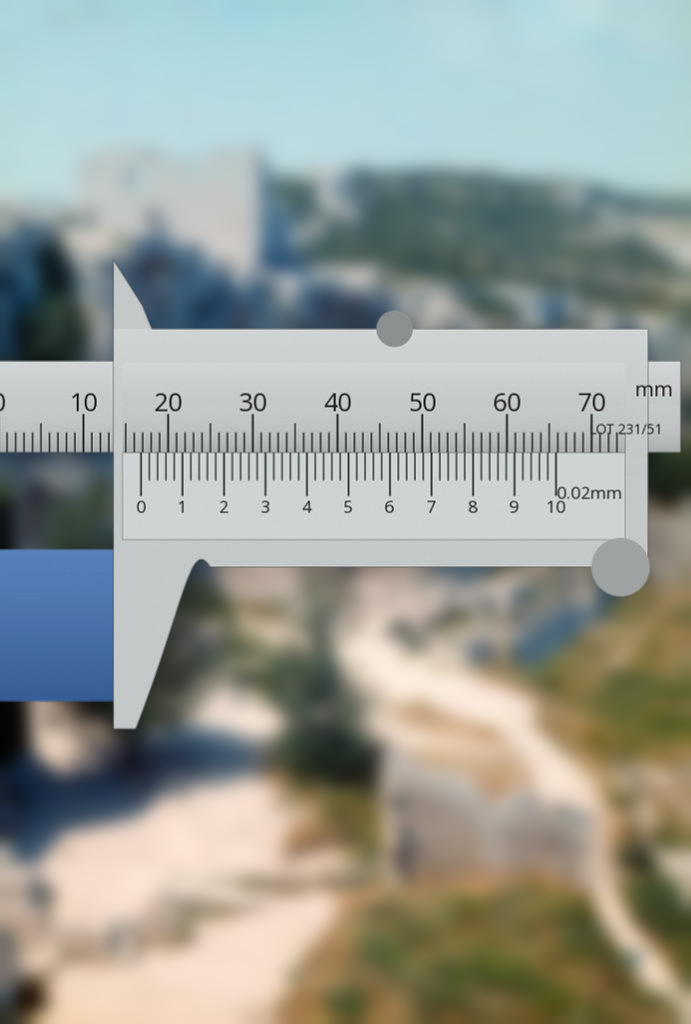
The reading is 16.8 mm
